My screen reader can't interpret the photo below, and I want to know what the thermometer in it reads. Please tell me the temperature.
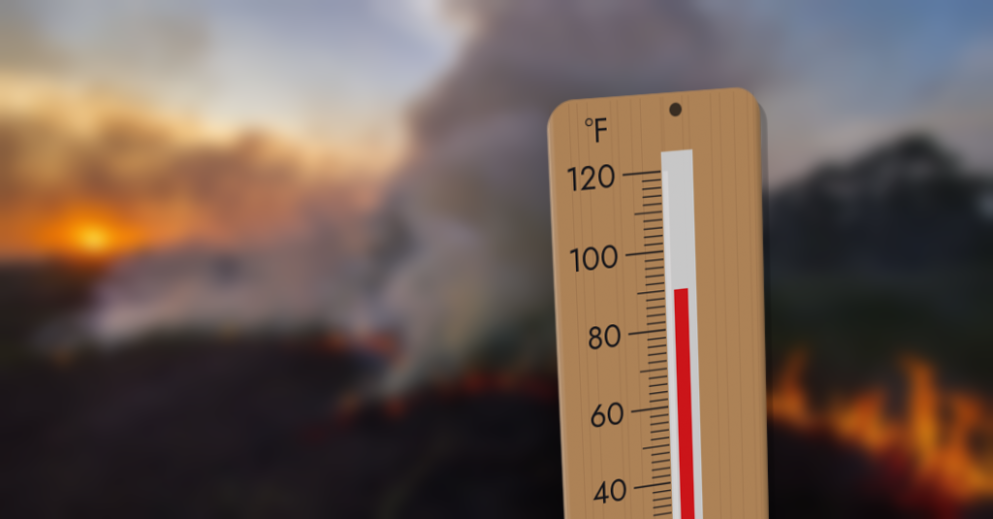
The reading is 90 °F
